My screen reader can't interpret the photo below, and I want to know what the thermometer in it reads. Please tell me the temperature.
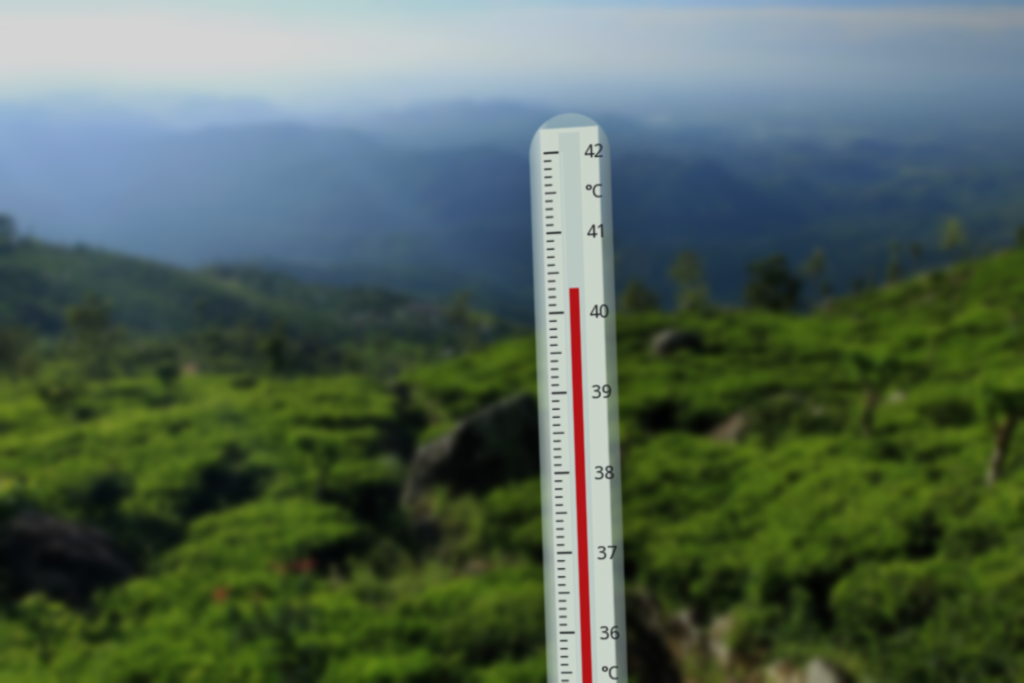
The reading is 40.3 °C
